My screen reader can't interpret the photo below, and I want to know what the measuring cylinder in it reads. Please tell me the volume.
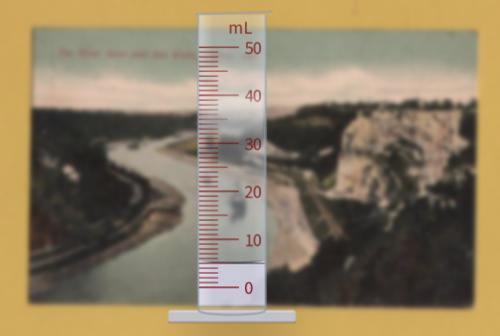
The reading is 5 mL
